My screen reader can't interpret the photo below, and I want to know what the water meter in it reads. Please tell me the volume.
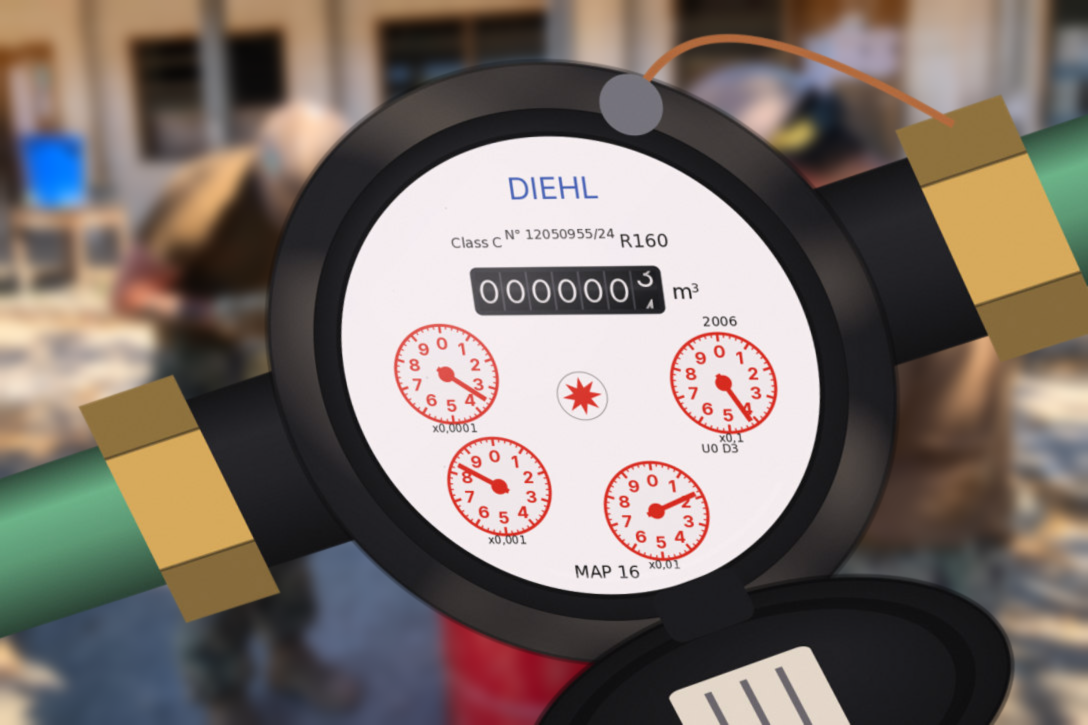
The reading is 3.4183 m³
